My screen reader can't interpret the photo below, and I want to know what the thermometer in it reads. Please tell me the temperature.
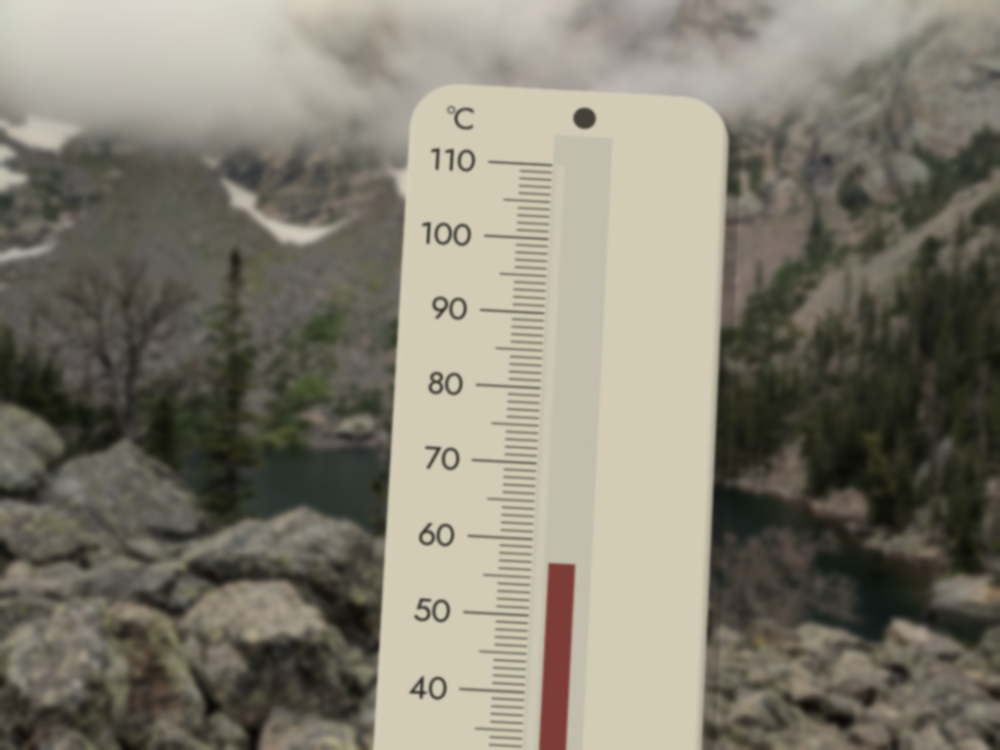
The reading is 57 °C
